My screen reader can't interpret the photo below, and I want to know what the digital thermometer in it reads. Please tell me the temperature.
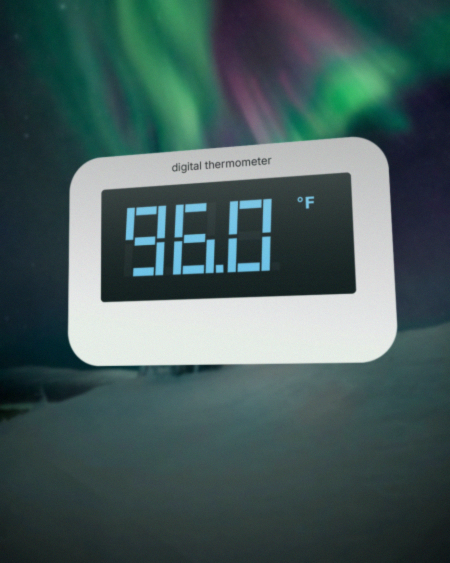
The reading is 96.0 °F
